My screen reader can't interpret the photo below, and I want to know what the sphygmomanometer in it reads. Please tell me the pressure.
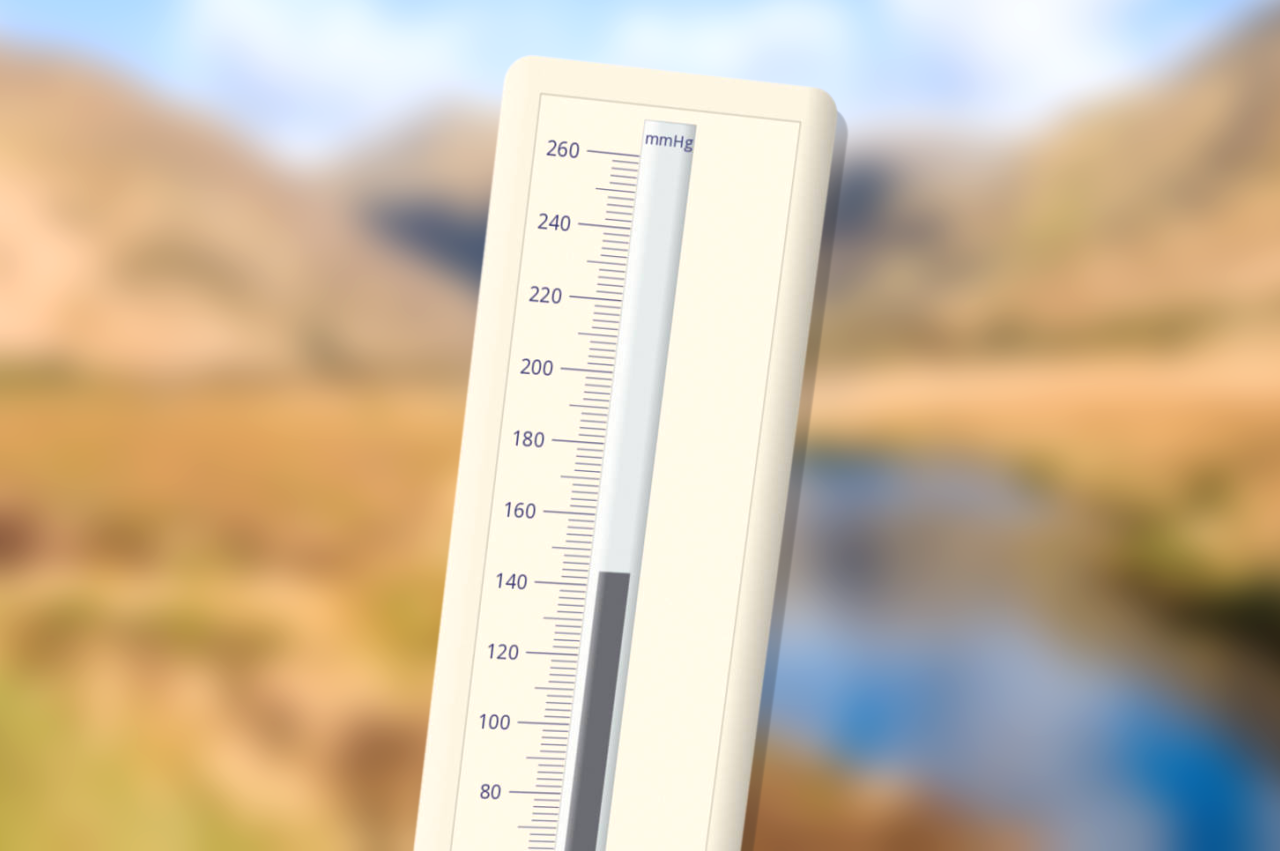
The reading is 144 mmHg
